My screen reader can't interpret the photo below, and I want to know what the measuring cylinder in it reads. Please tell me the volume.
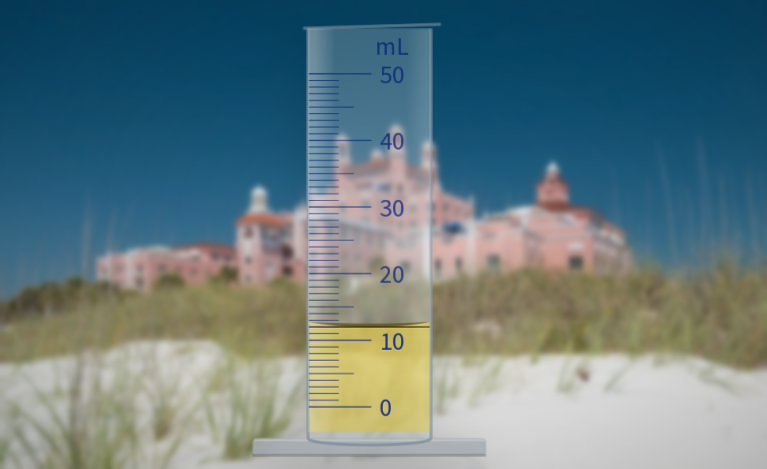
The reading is 12 mL
